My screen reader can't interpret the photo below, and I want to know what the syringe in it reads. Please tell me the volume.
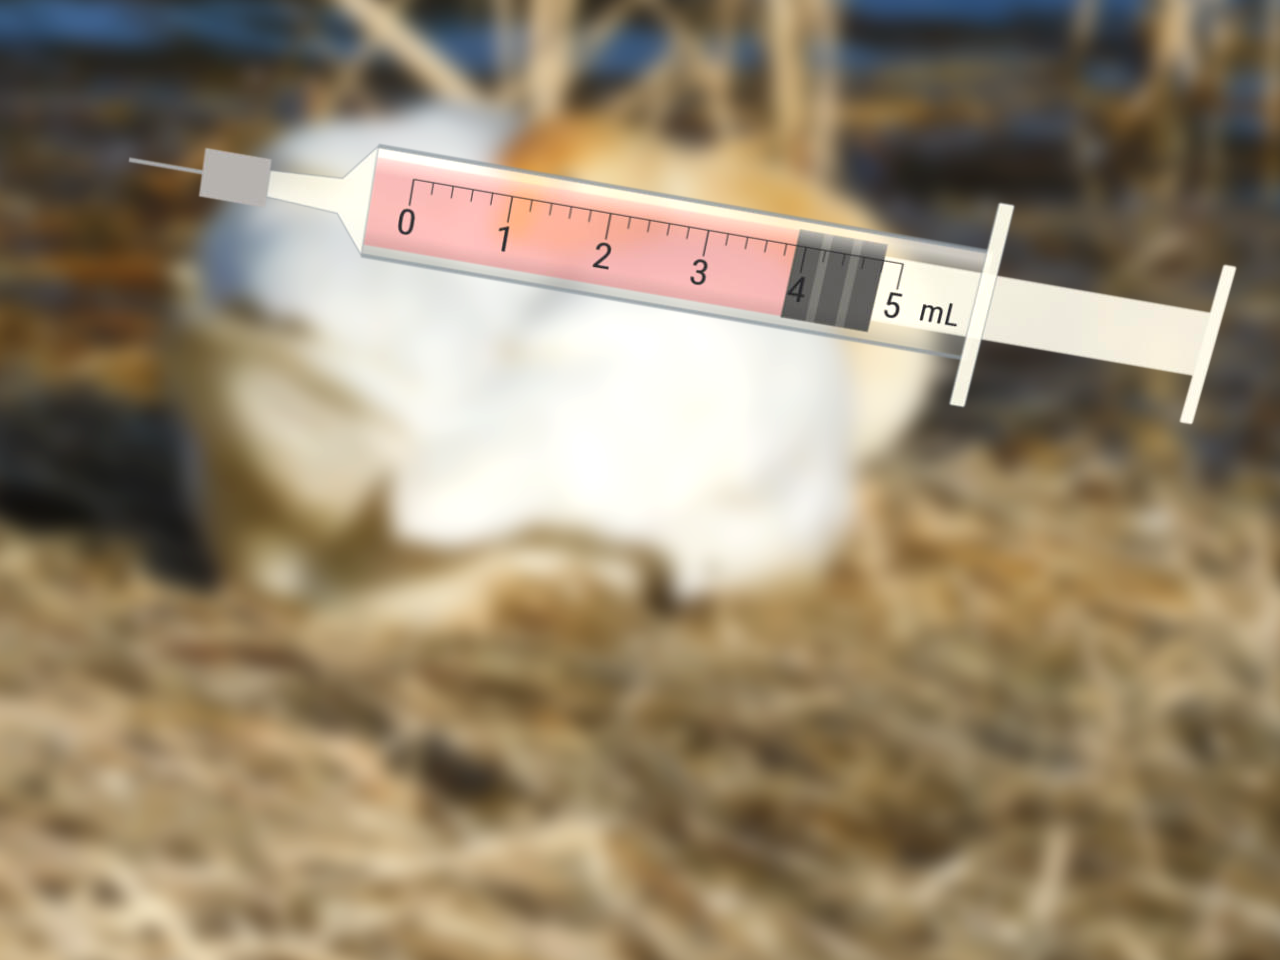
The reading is 3.9 mL
